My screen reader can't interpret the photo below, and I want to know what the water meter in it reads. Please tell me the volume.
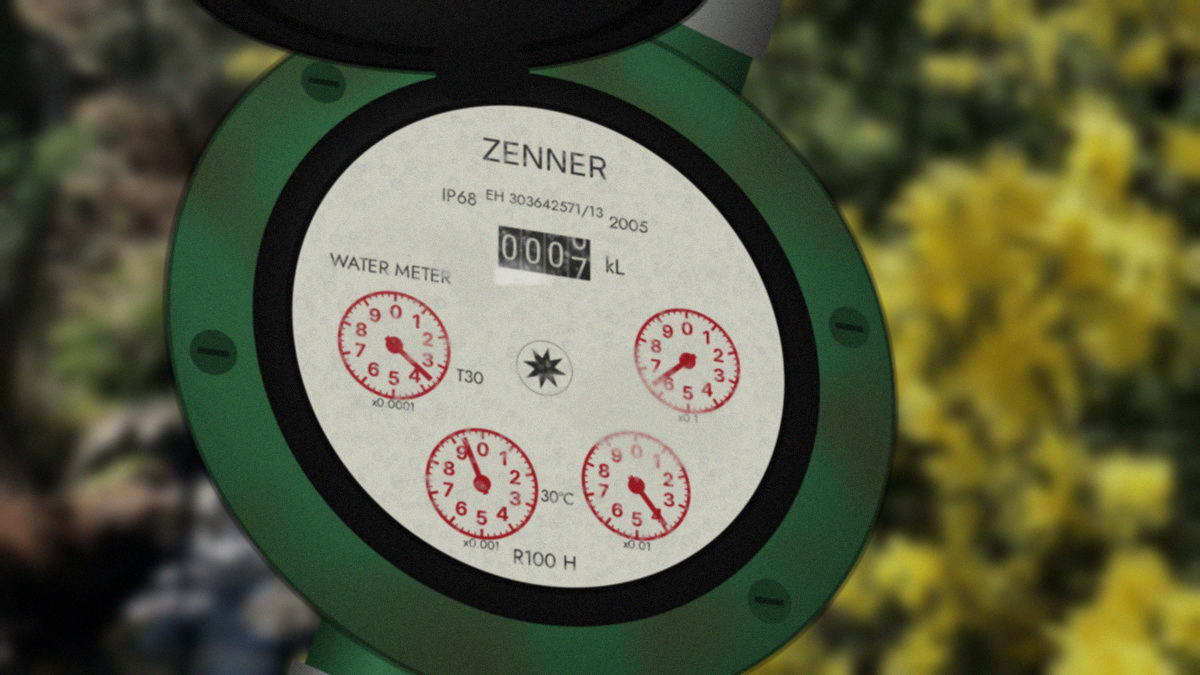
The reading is 6.6393 kL
